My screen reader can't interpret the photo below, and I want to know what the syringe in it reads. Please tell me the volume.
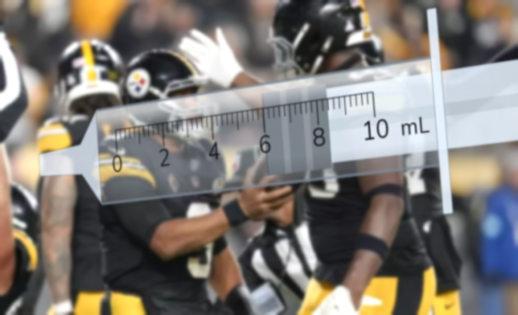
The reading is 6 mL
